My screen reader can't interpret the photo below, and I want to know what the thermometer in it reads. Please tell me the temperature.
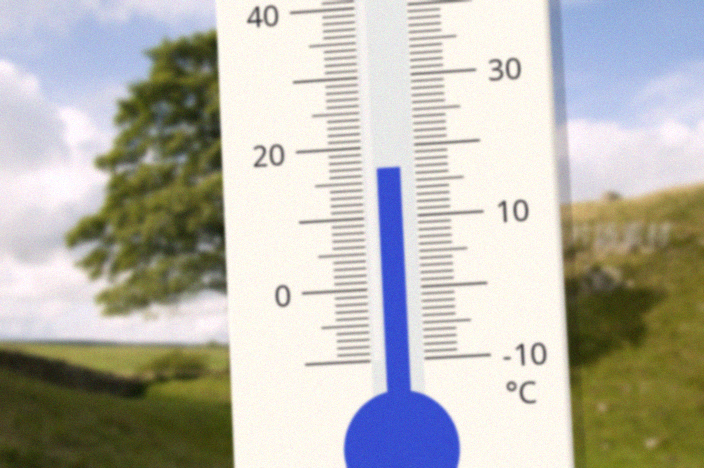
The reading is 17 °C
